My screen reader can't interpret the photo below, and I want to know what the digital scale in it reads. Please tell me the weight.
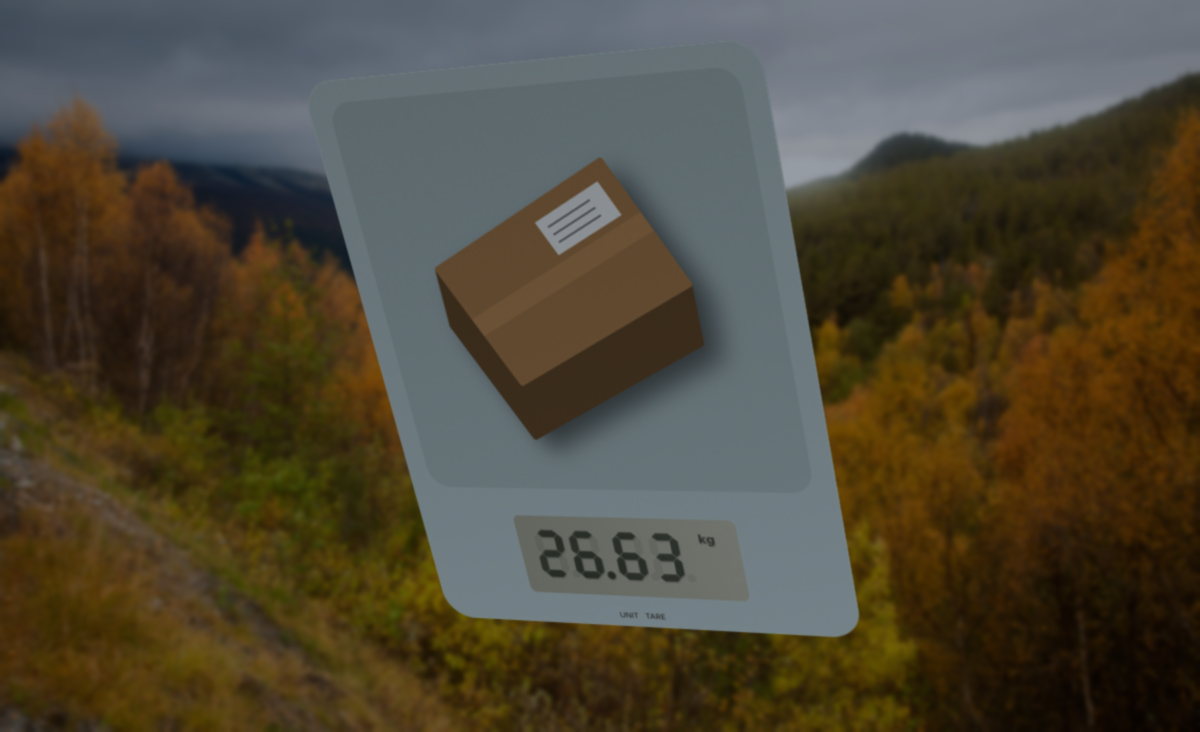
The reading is 26.63 kg
